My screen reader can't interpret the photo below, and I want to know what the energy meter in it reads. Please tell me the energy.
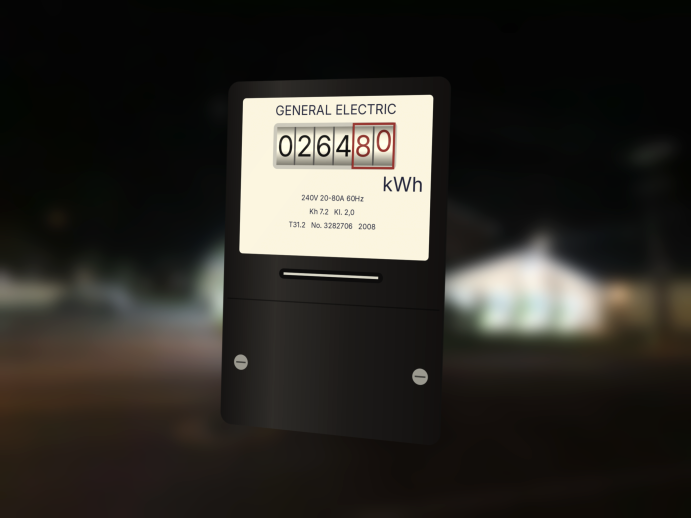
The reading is 264.80 kWh
